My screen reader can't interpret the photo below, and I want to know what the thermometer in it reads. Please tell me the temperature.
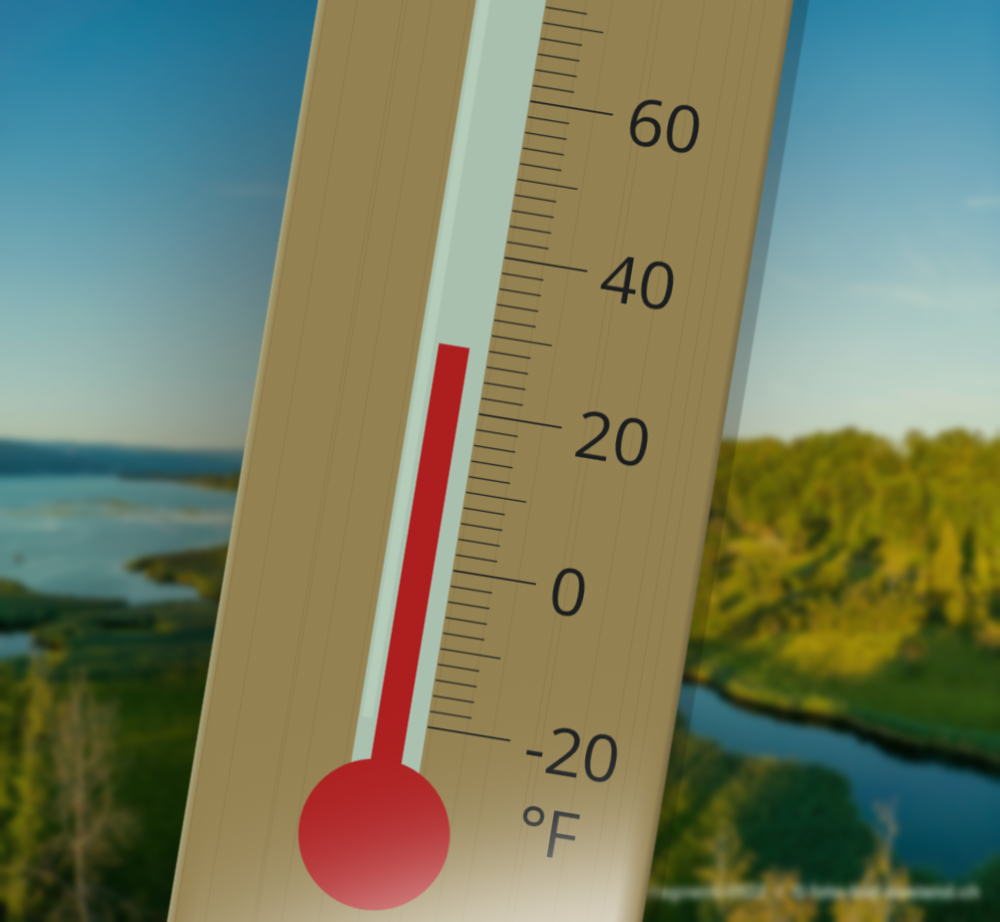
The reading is 28 °F
